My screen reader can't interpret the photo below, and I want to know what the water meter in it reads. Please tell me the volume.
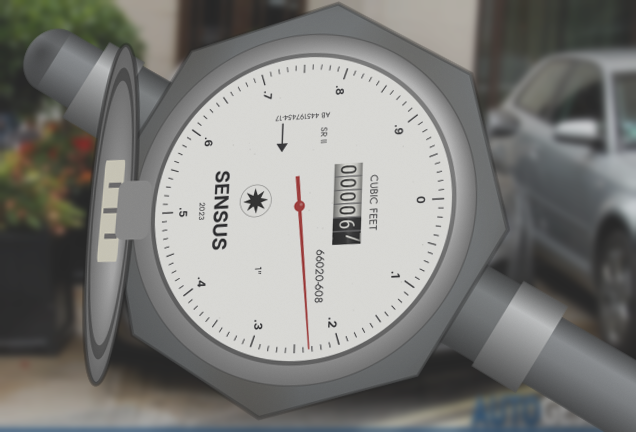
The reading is 67.23 ft³
